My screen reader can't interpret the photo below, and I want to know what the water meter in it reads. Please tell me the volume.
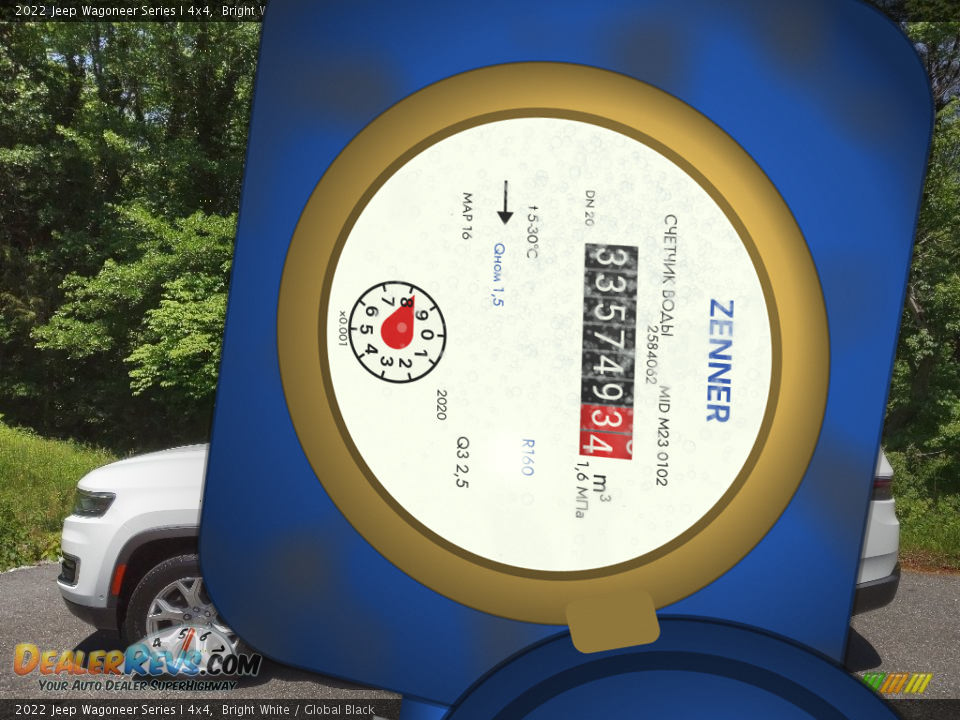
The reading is 335749.338 m³
